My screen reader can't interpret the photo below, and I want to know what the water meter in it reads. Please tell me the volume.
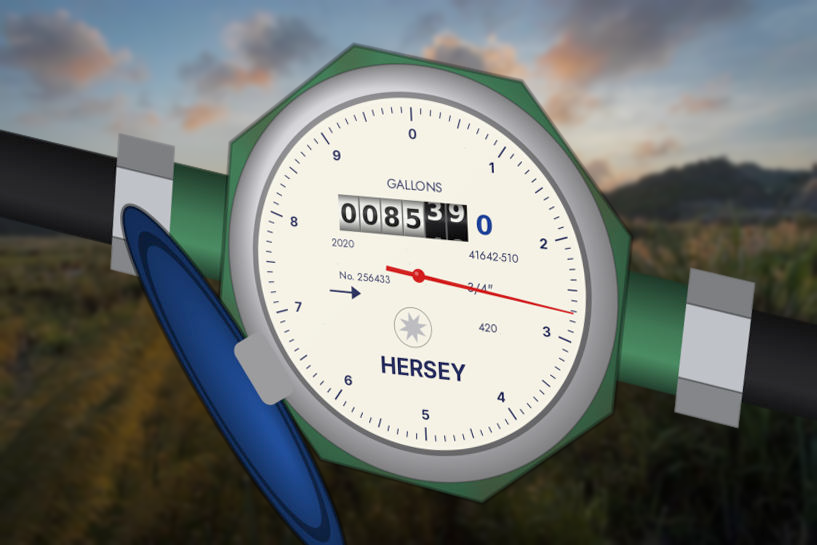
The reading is 85392.7 gal
